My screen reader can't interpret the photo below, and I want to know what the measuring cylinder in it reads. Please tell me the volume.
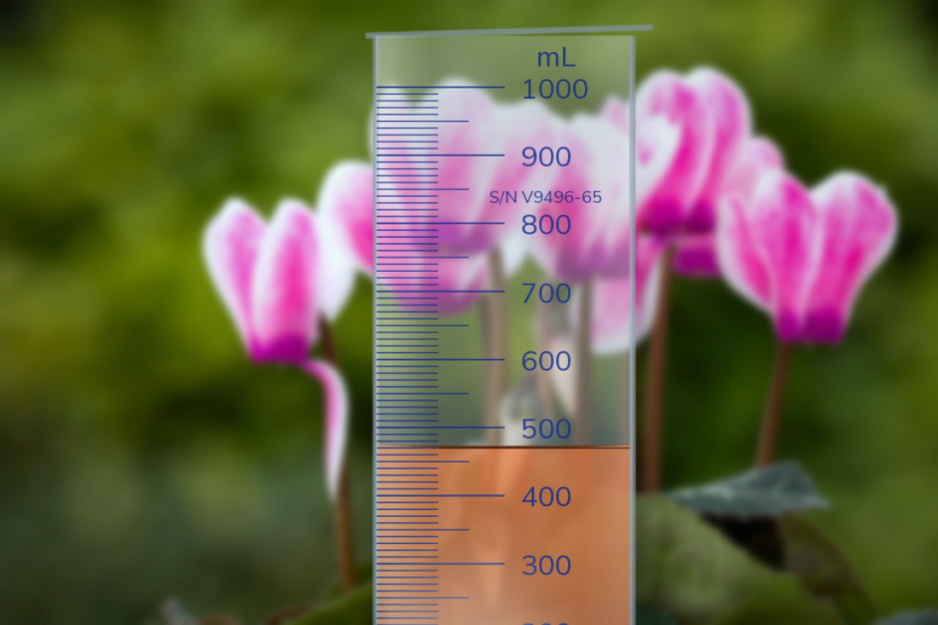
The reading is 470 mL
